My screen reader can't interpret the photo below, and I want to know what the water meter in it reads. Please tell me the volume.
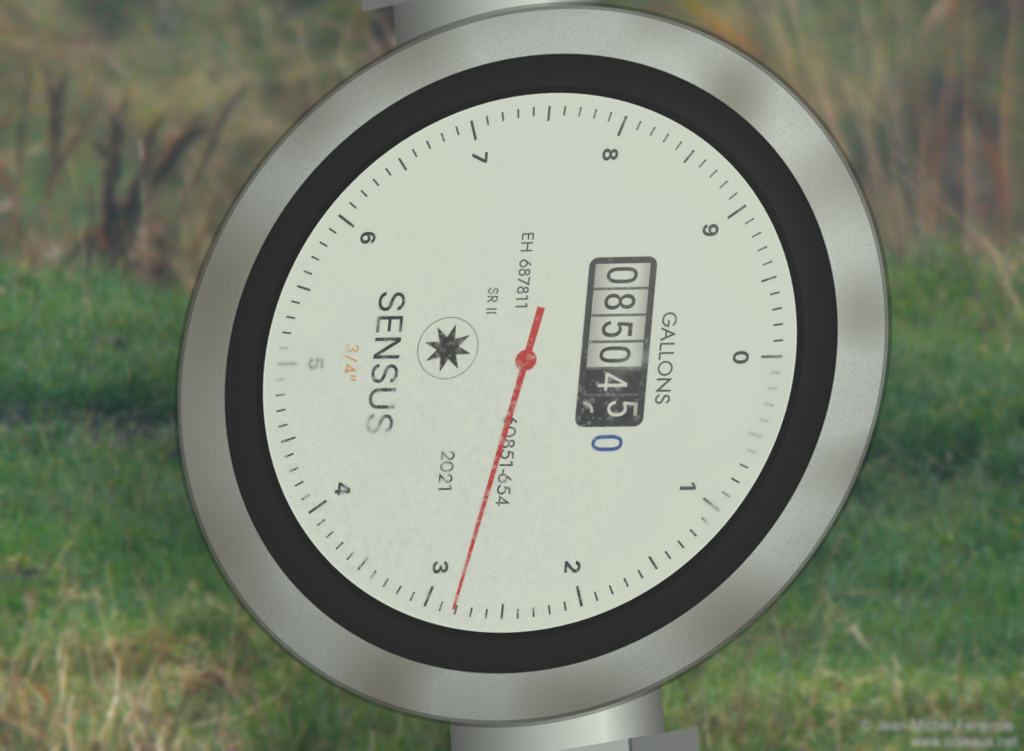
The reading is 850452.8 gal
